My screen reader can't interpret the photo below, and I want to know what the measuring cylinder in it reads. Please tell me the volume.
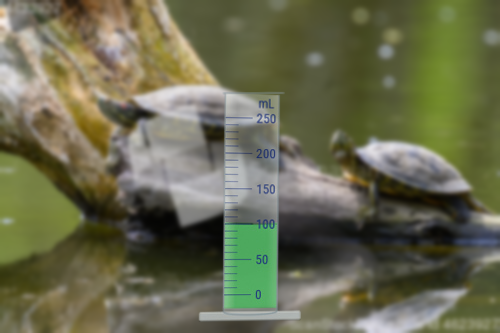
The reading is 100 mL
